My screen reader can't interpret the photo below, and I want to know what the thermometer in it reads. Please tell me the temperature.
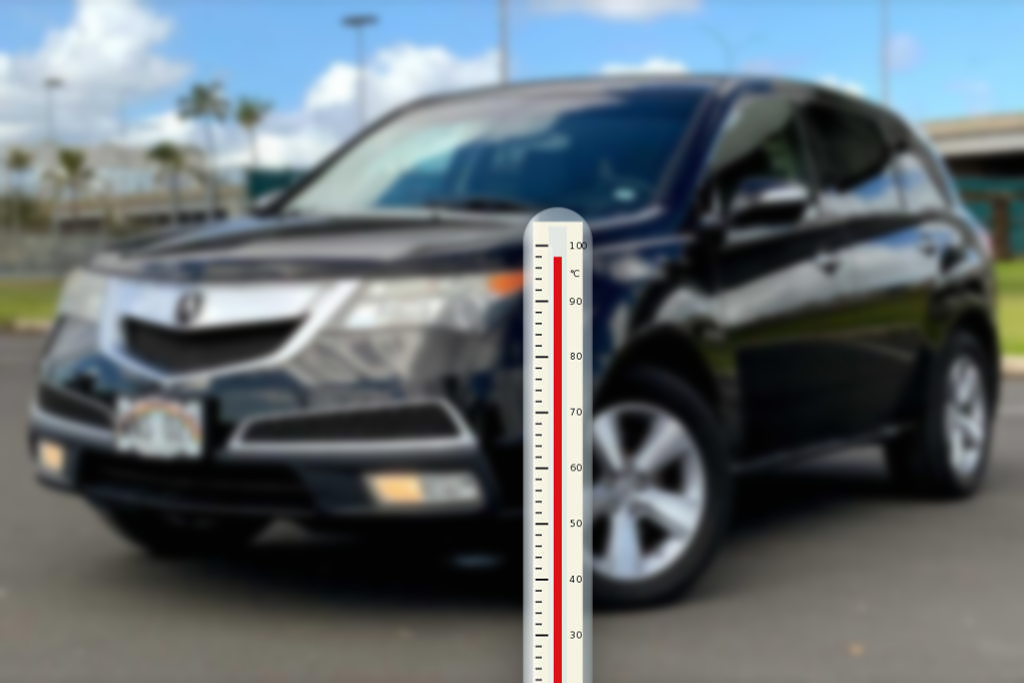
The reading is 98 °C
